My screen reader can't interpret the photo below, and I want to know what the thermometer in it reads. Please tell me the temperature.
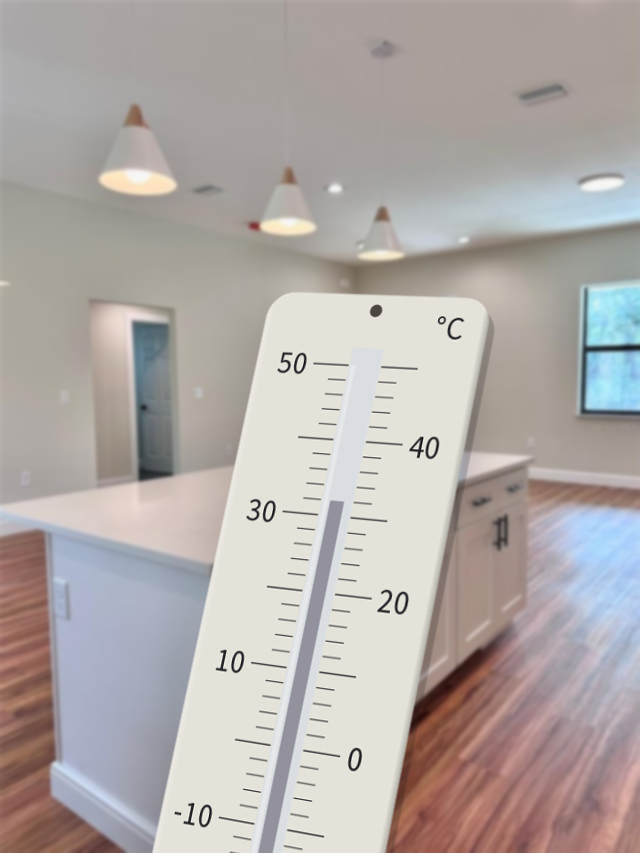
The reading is 32 °C
